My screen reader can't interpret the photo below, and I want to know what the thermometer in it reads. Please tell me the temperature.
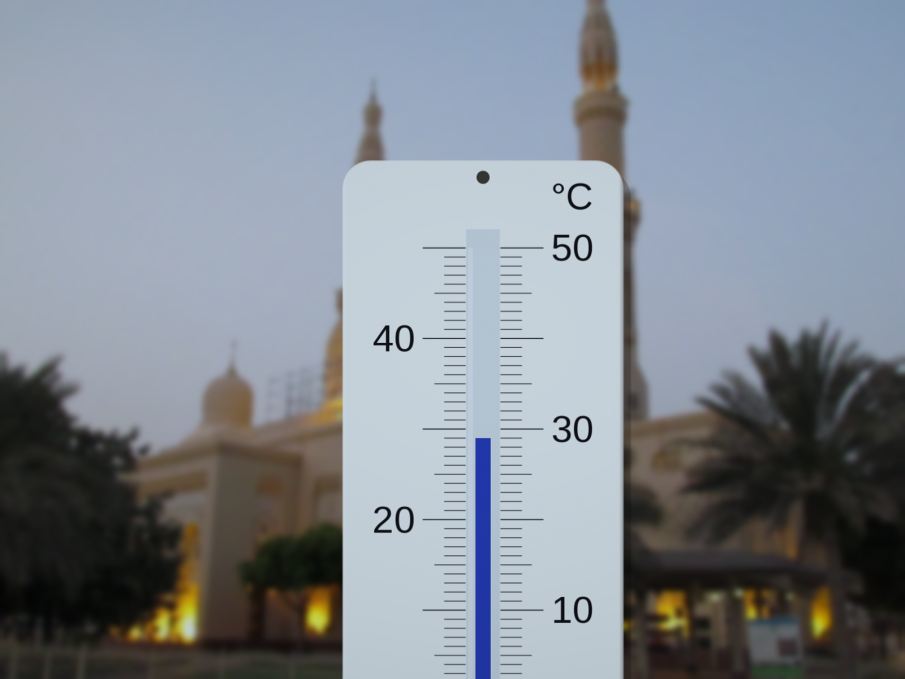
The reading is 29 °C
